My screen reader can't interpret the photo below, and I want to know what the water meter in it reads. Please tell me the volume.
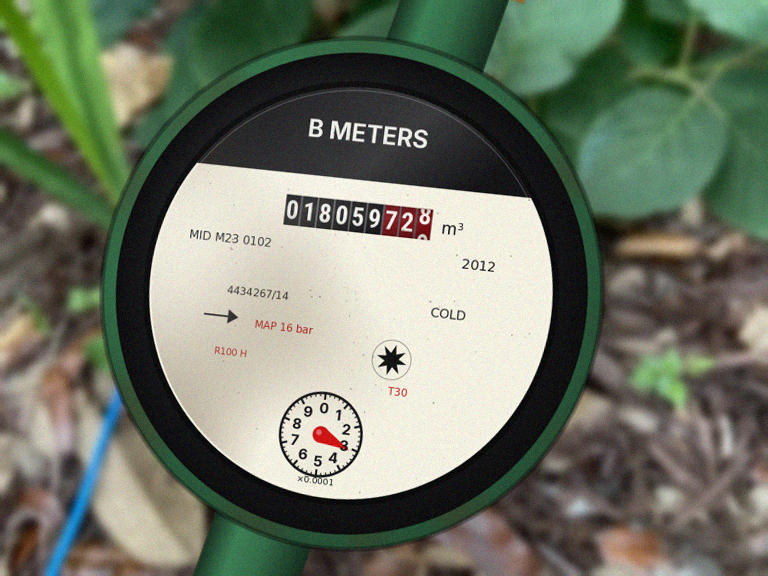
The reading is 18059.7283 m³
